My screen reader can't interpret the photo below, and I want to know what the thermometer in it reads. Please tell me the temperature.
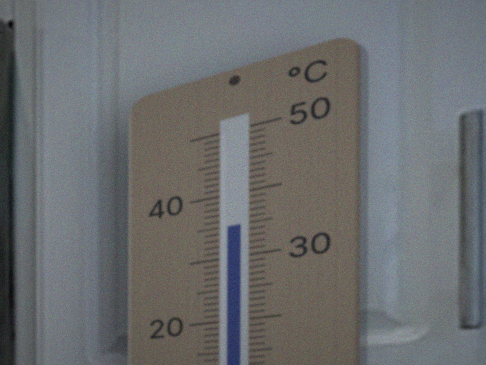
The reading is 35 °C
